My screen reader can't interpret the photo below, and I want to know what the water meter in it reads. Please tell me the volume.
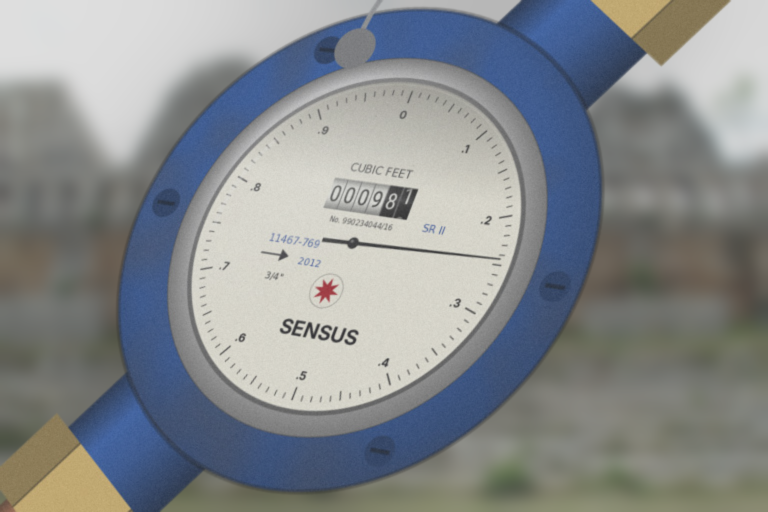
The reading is 981.24 ft³
